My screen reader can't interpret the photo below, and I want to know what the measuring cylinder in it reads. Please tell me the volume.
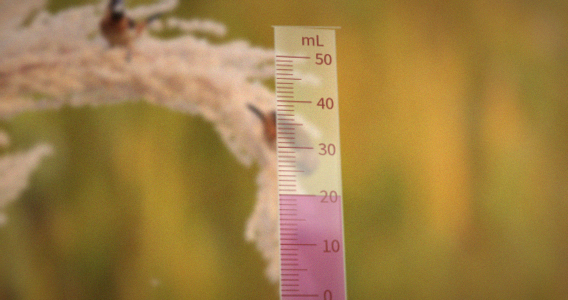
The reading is 20 mL
